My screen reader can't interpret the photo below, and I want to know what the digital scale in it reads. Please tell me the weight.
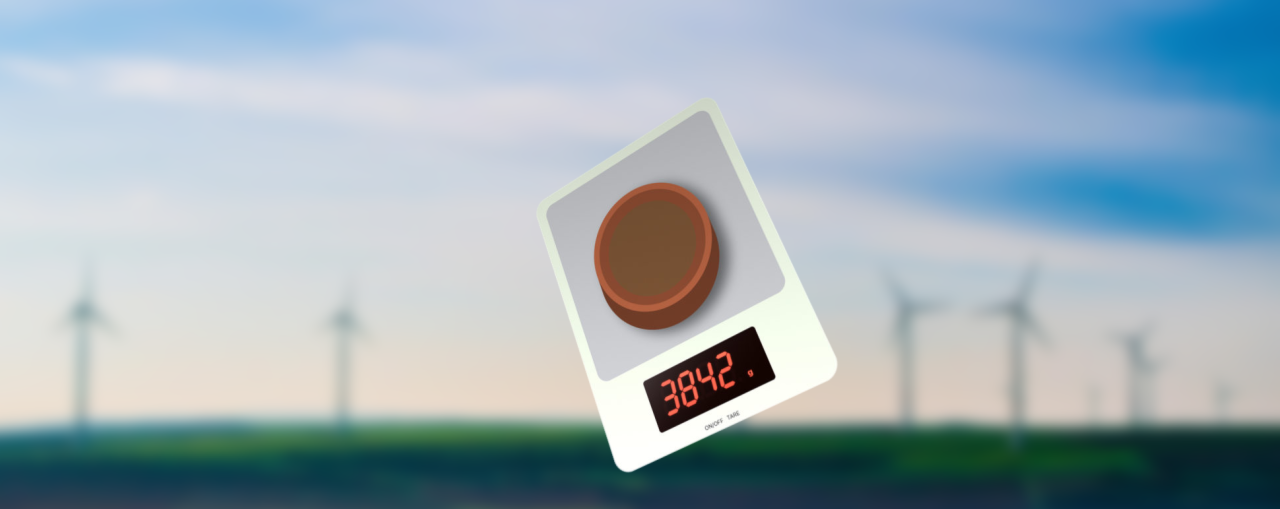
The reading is 3842 g
